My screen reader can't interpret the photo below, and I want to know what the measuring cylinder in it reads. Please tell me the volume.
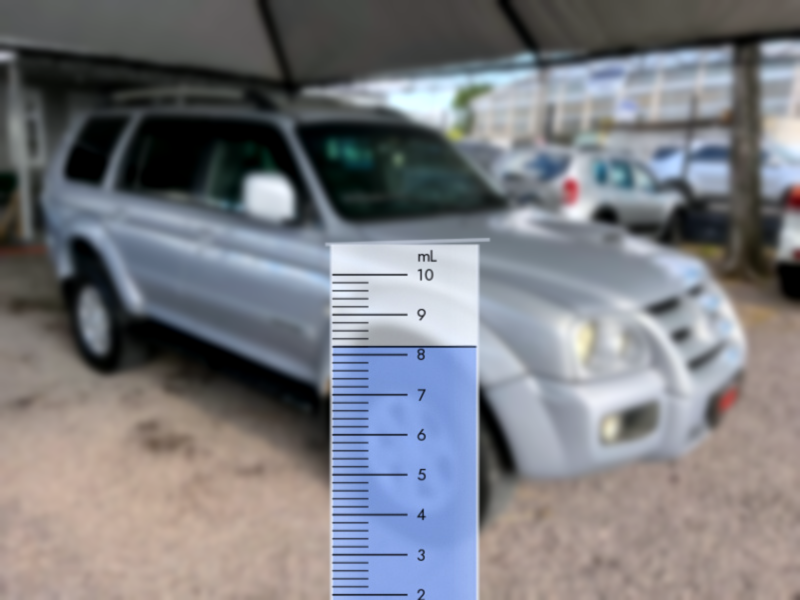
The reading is 8.2 mL
